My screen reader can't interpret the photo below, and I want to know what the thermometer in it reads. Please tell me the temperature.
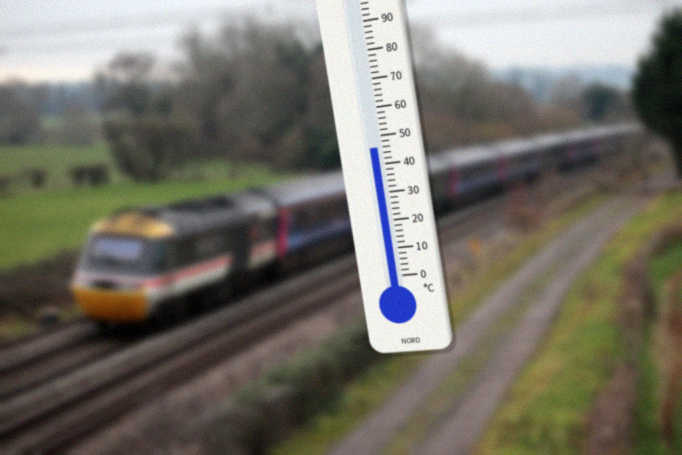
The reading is 46 °C
